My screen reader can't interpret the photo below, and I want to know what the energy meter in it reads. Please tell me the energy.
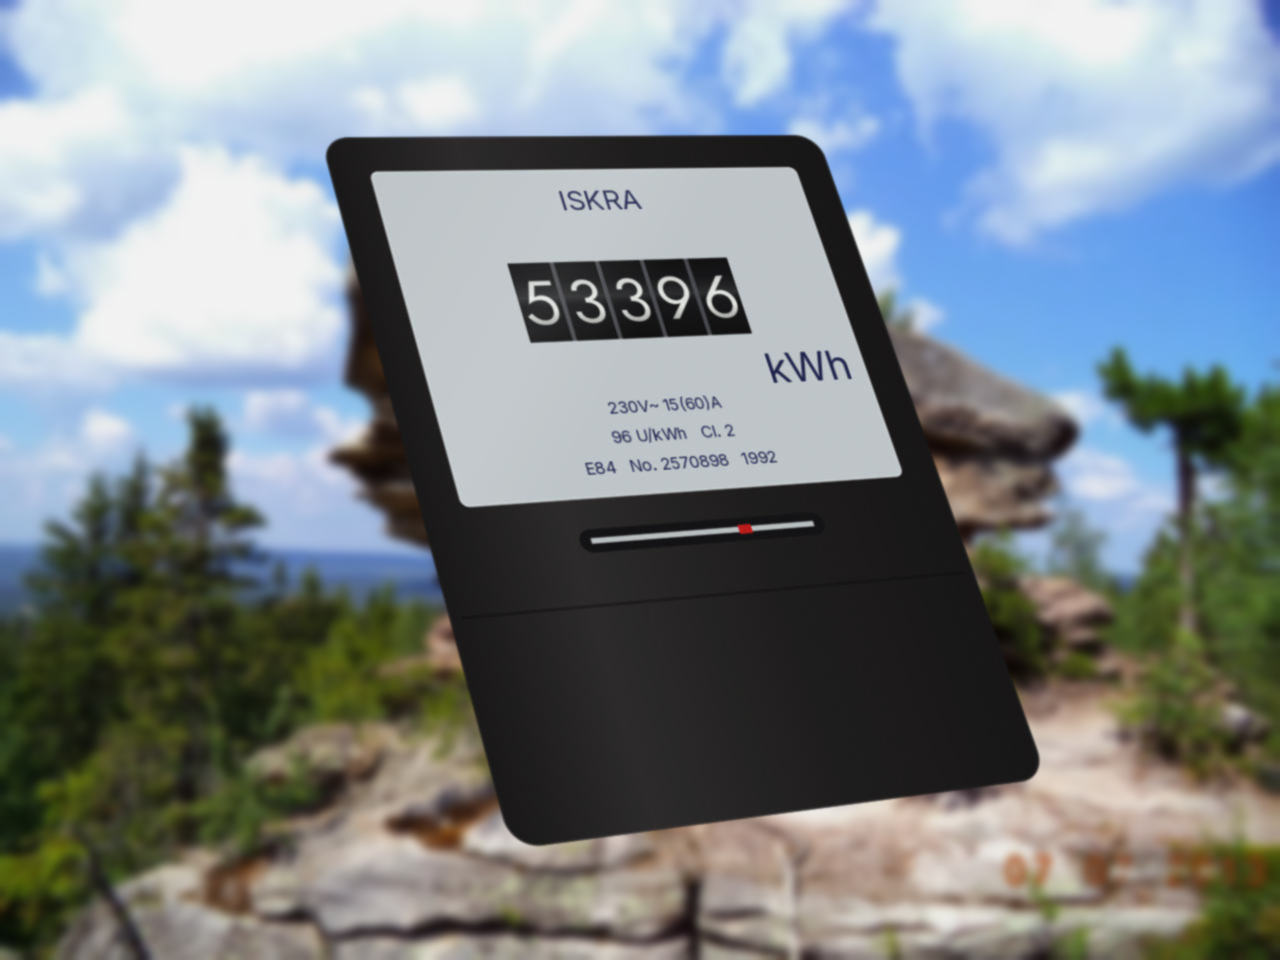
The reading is 53396 kWh
